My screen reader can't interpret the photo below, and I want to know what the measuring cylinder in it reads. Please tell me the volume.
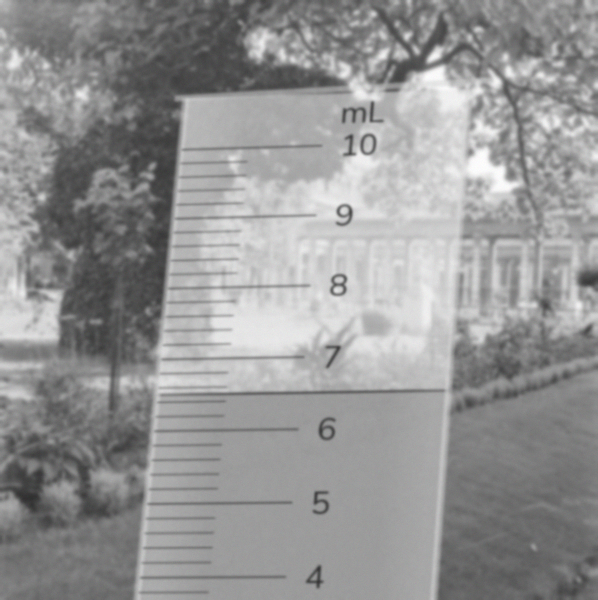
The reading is 6.5 mL
